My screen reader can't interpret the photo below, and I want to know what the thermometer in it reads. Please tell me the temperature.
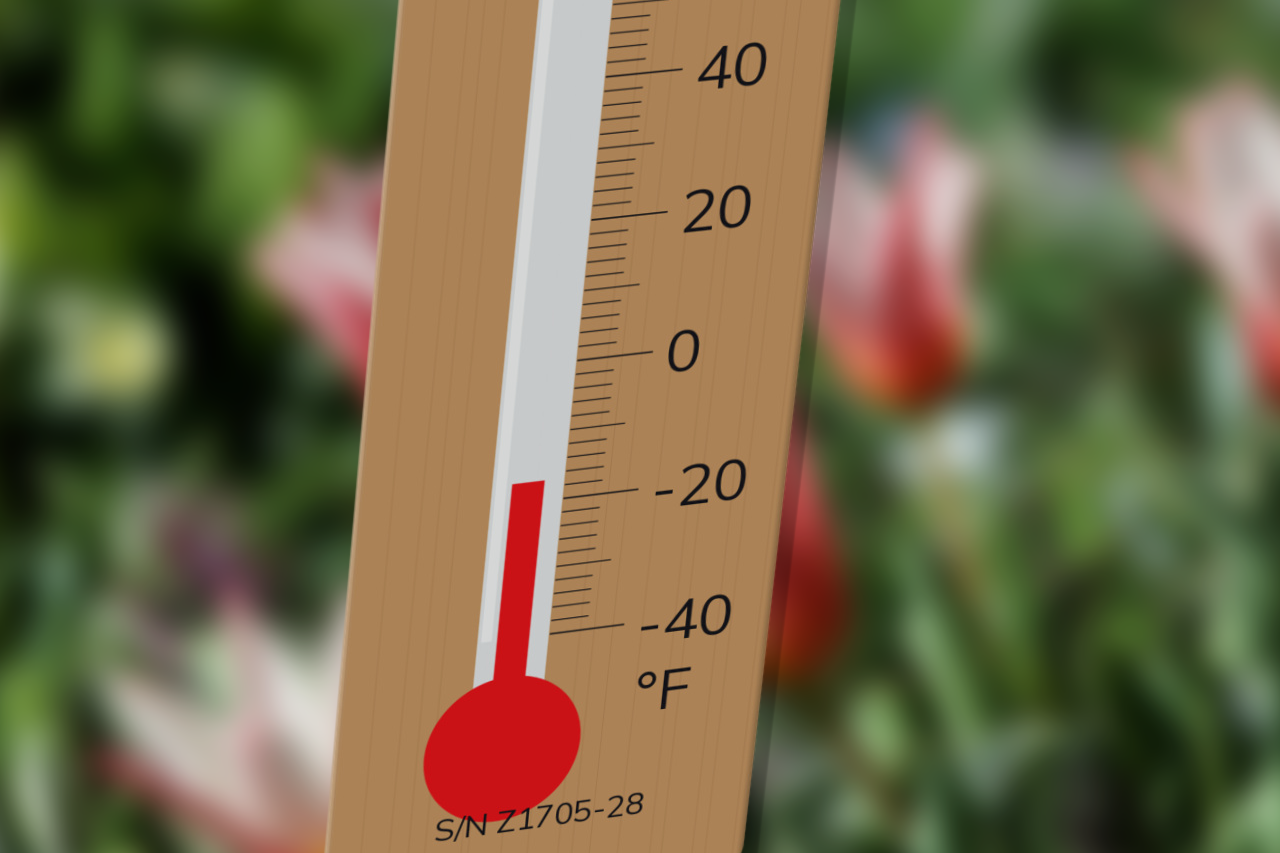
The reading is -17 °F
